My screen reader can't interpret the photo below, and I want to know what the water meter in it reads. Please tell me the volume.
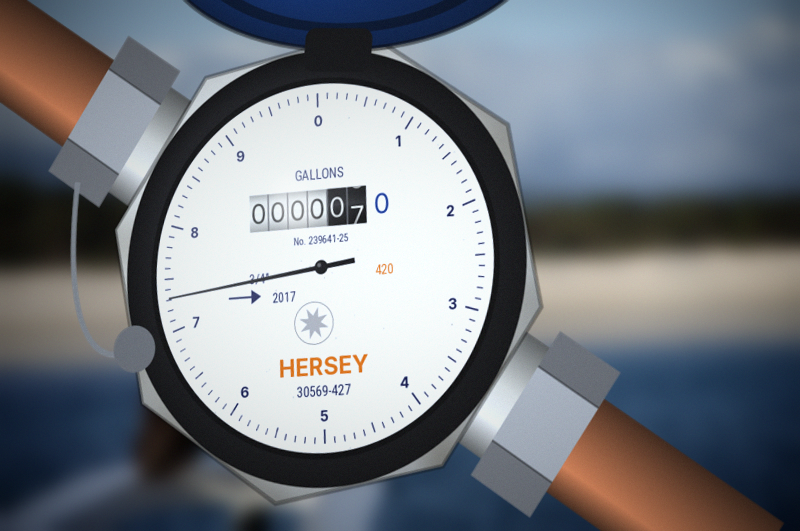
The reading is 67.3 gal
